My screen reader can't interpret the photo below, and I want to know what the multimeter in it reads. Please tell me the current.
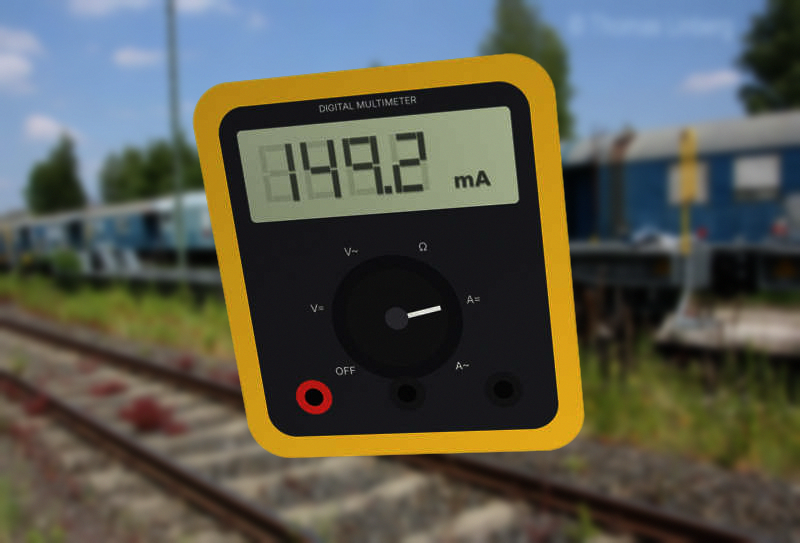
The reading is 149.2 mA
